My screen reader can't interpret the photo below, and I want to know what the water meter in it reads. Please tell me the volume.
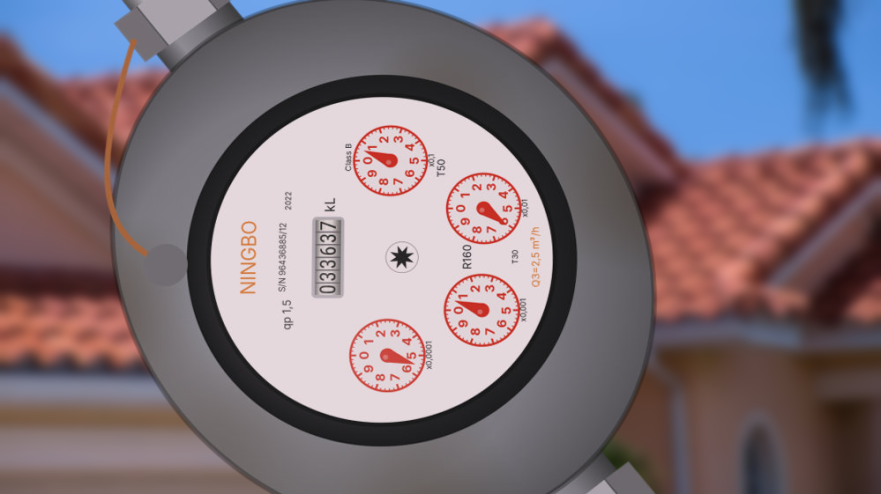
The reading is 33637.0605 kL
